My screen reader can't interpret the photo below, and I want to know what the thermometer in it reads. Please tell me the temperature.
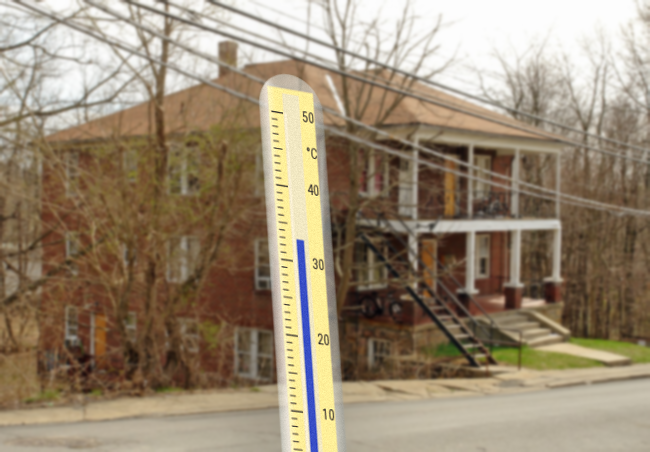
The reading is 33 °C
